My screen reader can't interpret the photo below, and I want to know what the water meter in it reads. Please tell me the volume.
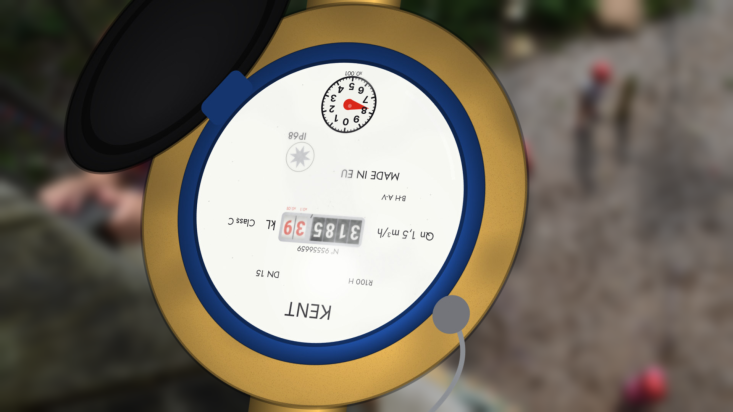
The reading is 3185.397 kL
